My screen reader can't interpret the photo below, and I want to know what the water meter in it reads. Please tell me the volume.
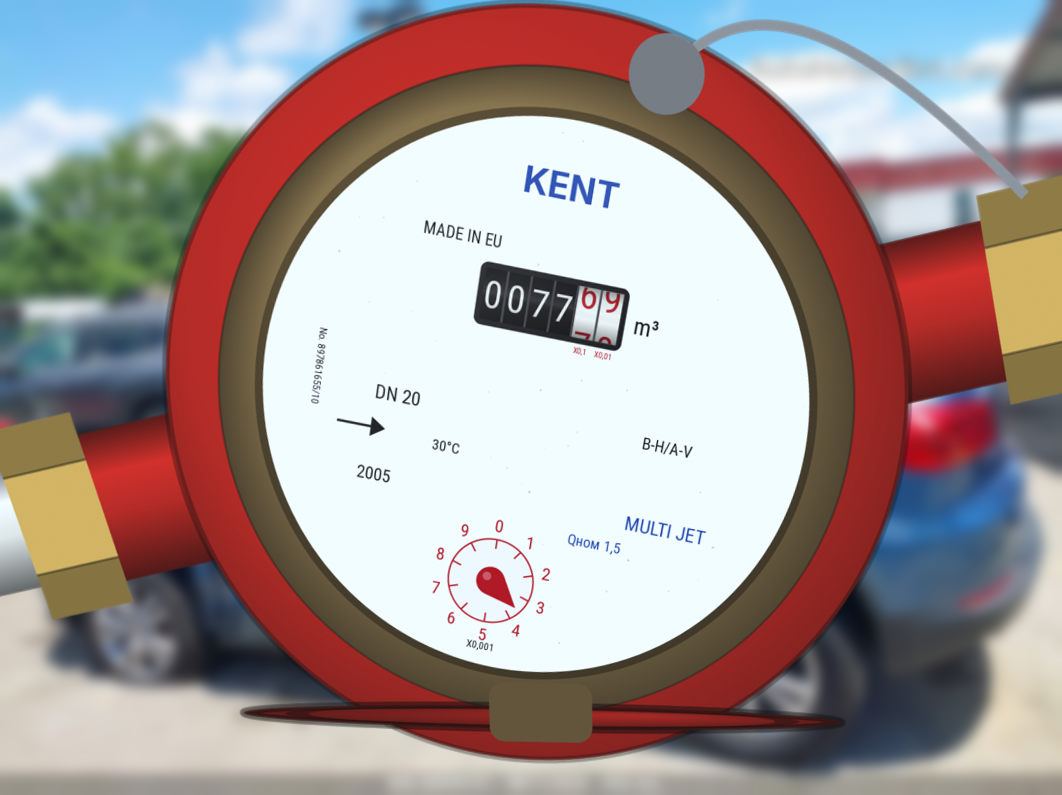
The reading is 77.693 m³
